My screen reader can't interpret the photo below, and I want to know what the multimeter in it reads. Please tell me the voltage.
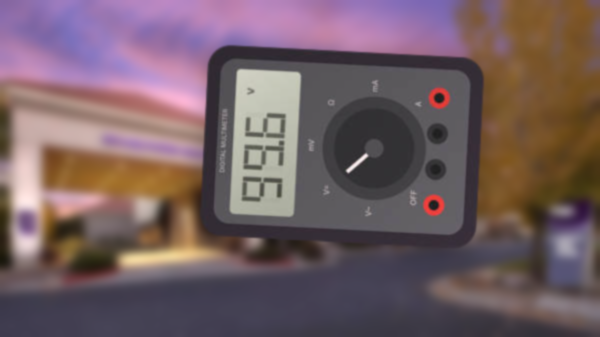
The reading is 99.6 V
